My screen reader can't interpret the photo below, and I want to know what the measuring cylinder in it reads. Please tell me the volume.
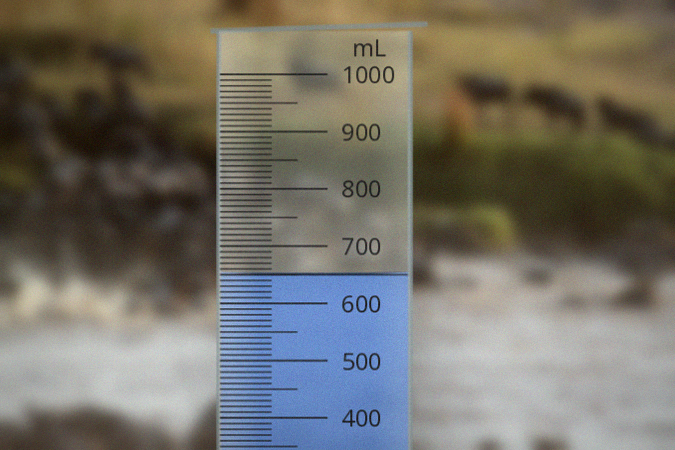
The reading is 650 mL
